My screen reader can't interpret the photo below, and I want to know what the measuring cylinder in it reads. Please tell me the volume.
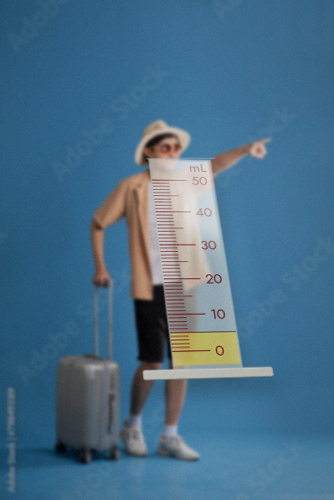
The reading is 5 mL
